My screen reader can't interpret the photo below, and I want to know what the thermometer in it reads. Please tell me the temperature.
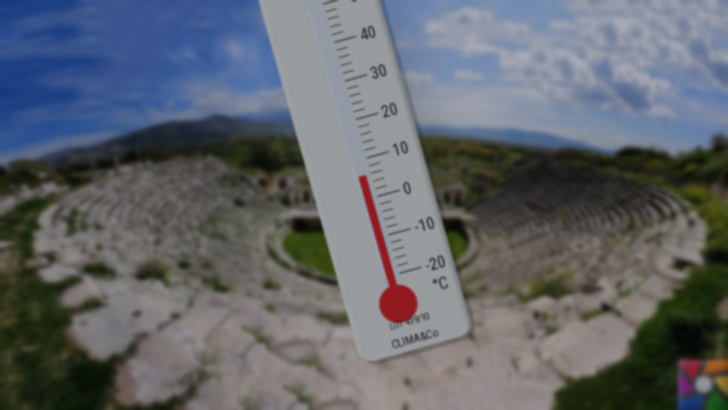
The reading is 6 °C
